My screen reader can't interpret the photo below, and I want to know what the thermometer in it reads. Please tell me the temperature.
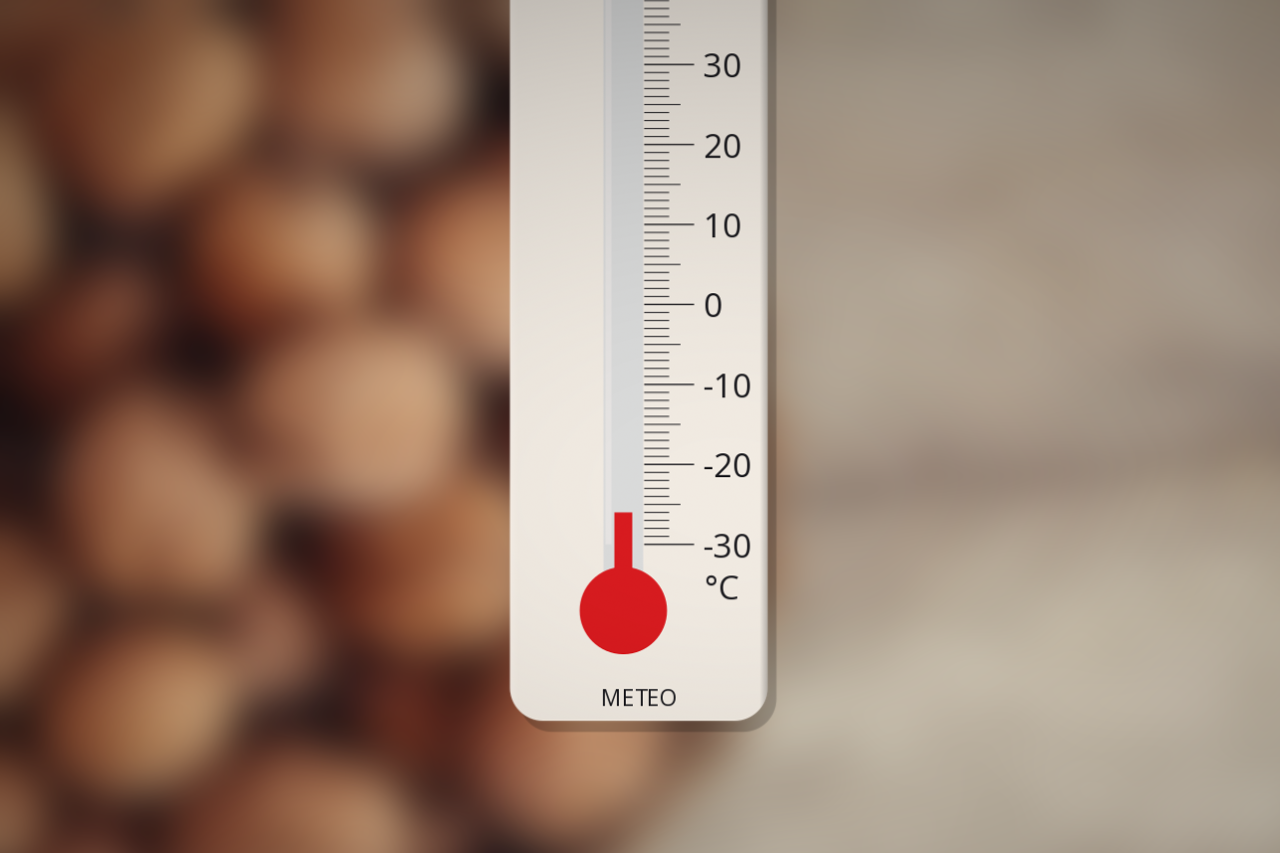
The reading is -26 °C
